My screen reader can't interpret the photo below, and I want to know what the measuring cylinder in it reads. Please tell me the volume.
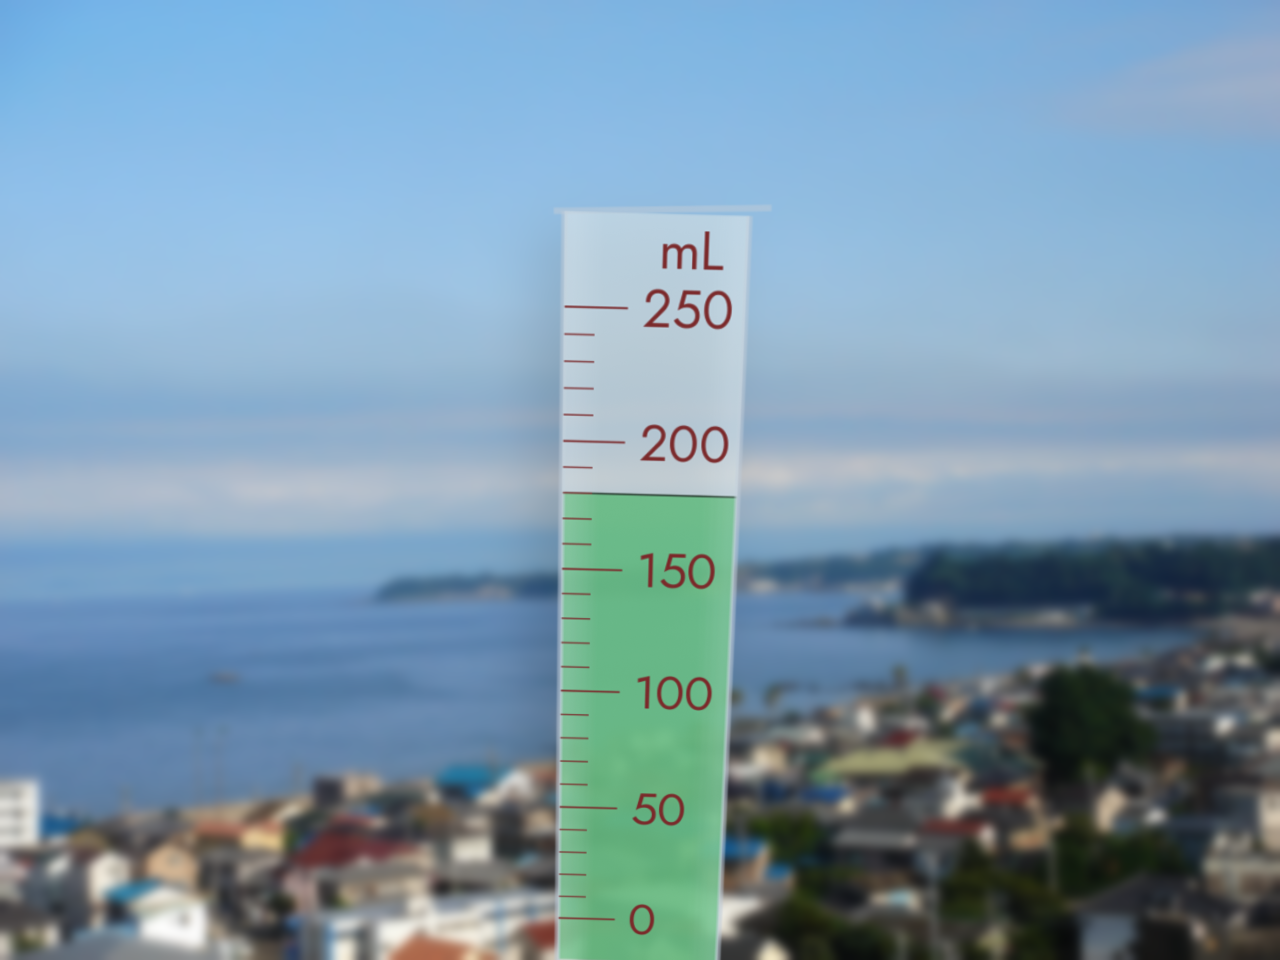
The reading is 180 mL
